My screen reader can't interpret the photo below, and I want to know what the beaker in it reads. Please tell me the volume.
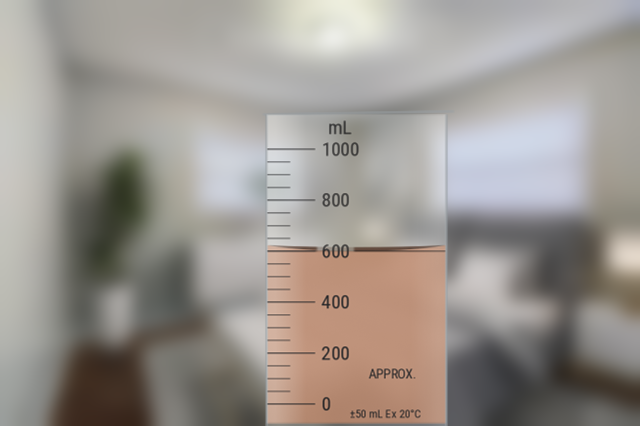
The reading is 600 mL
